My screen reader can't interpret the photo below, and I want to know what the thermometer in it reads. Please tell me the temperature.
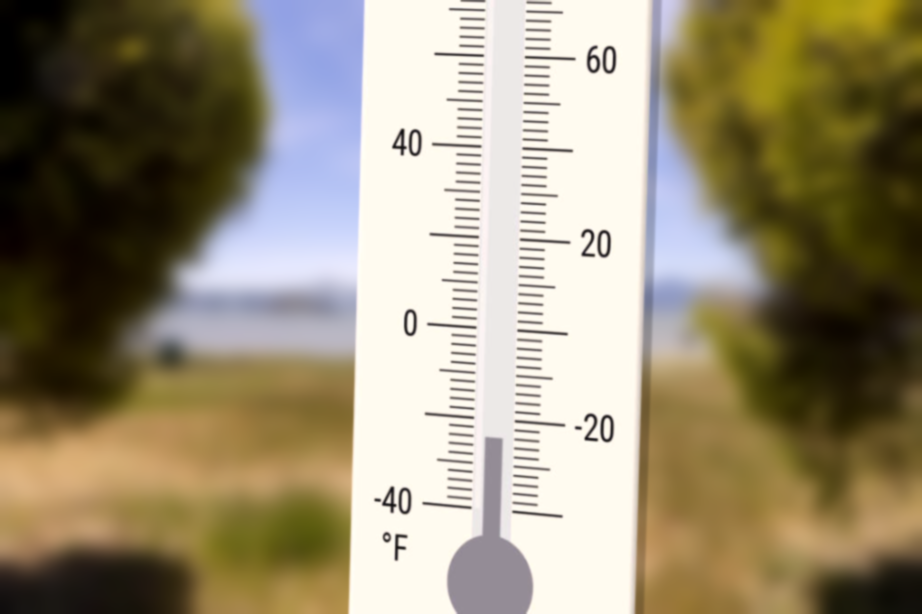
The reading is -24 °F
